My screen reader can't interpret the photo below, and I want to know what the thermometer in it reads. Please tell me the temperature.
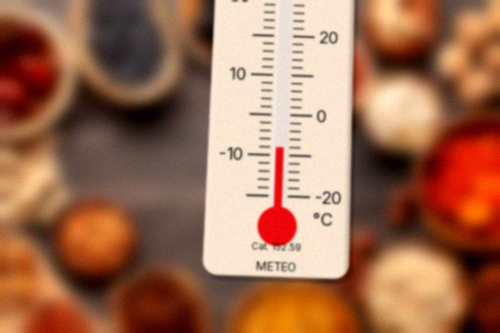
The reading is -8 °C
